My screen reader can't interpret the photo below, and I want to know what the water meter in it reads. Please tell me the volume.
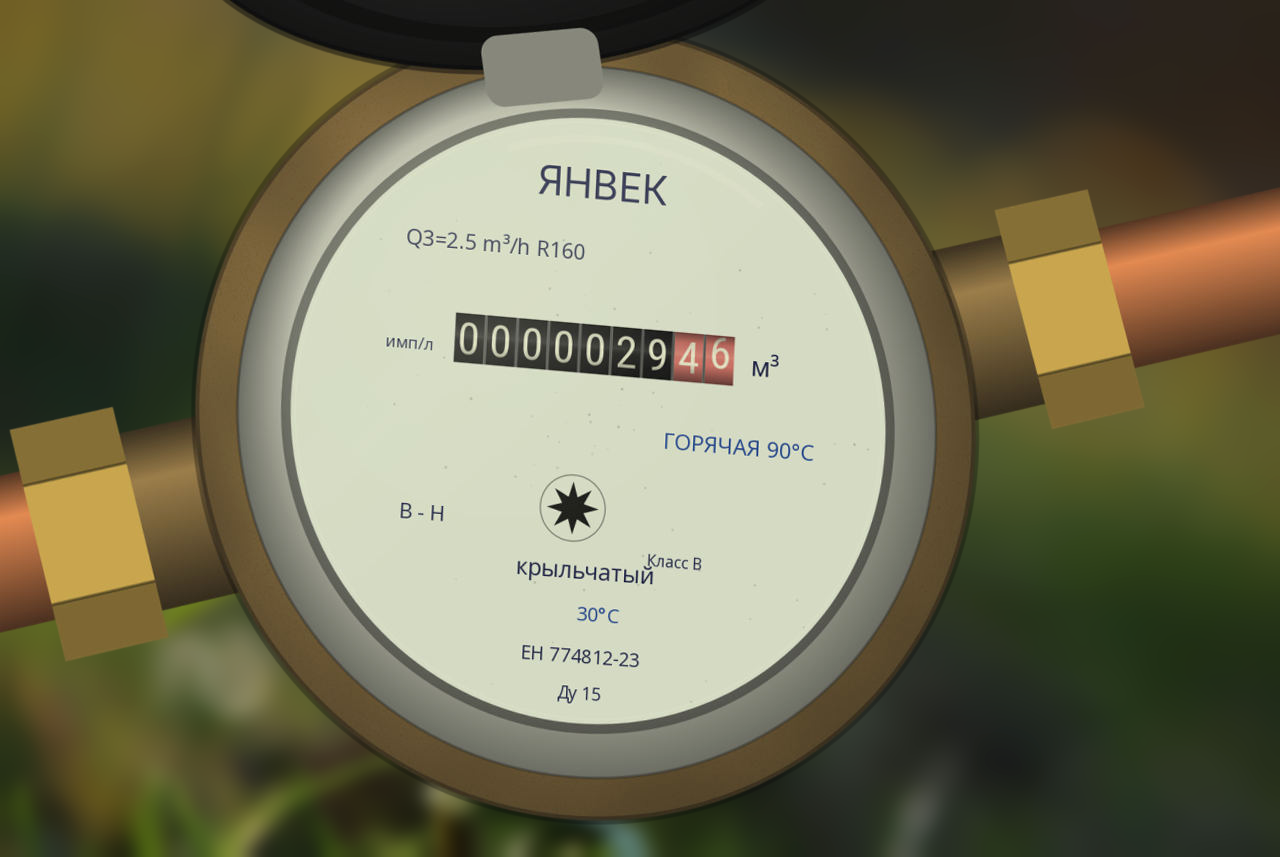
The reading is 29.46 m³
